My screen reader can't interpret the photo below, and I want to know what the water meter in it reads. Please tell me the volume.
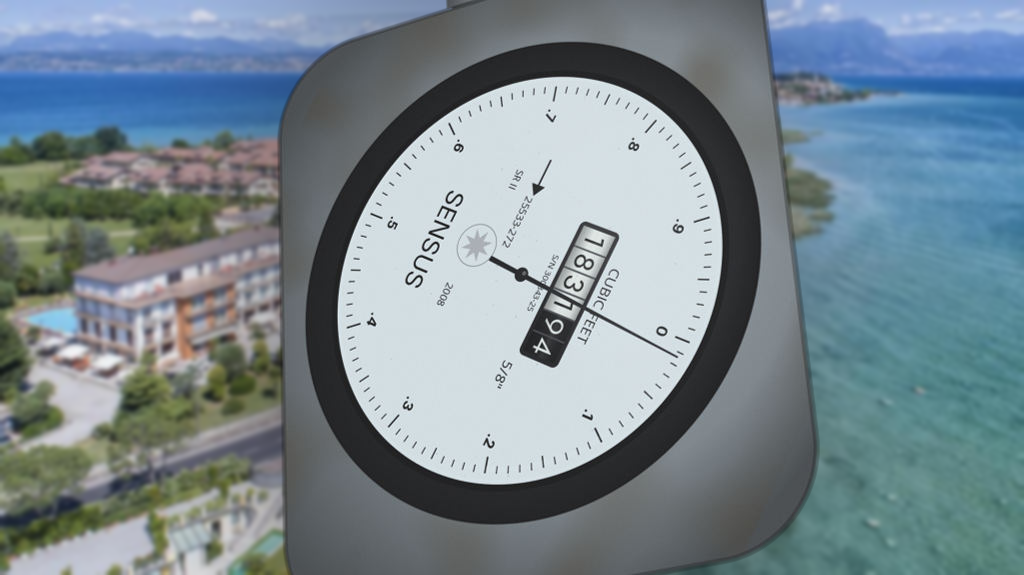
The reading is 183194.01 ft³
